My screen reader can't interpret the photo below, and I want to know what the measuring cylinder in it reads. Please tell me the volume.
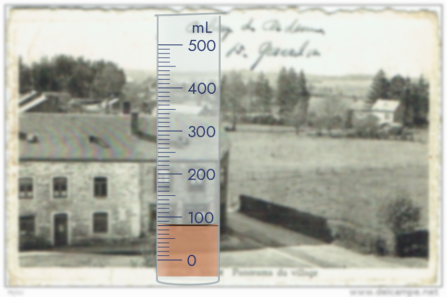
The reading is 80 mL
